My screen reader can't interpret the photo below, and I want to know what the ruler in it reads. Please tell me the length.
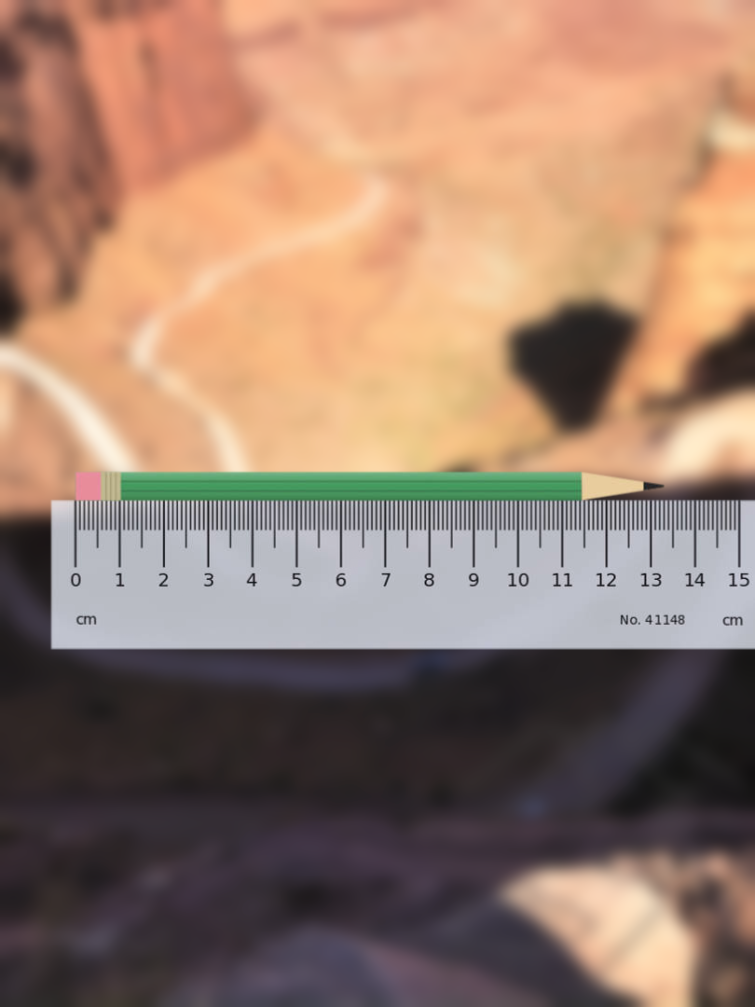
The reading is 13.3 cm
